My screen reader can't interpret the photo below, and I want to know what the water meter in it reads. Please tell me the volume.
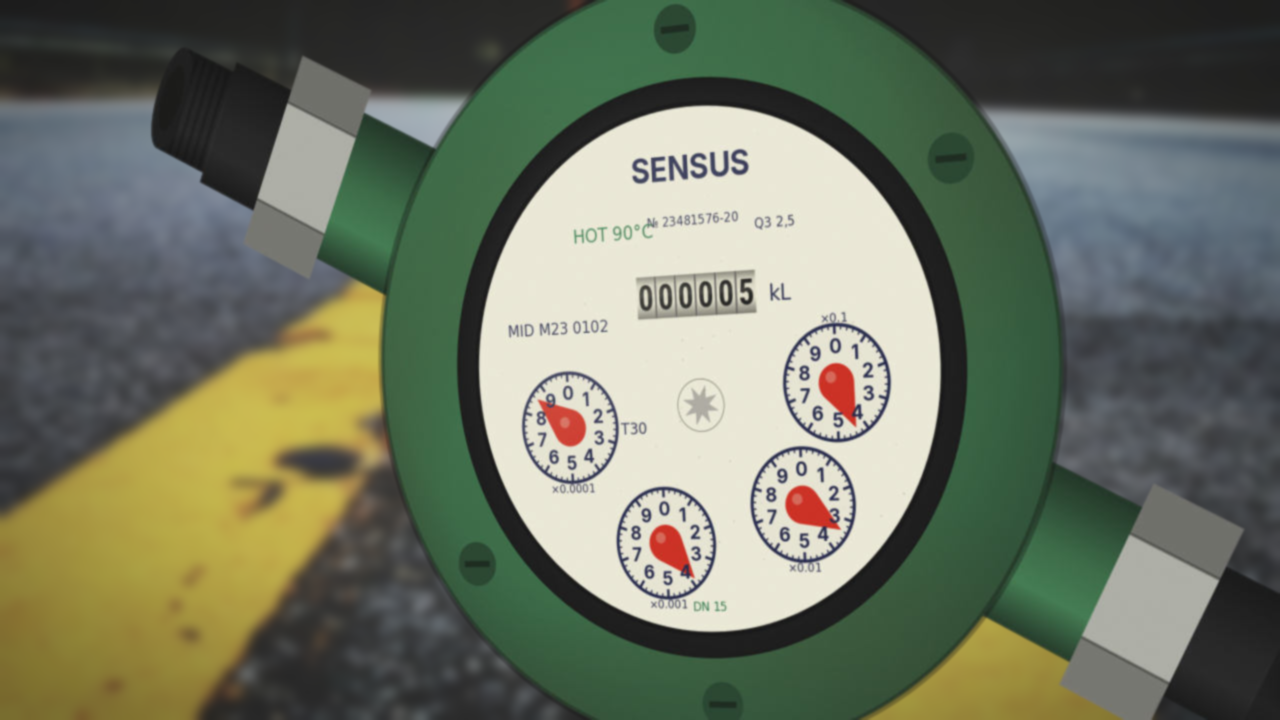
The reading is 5.4338 kL
